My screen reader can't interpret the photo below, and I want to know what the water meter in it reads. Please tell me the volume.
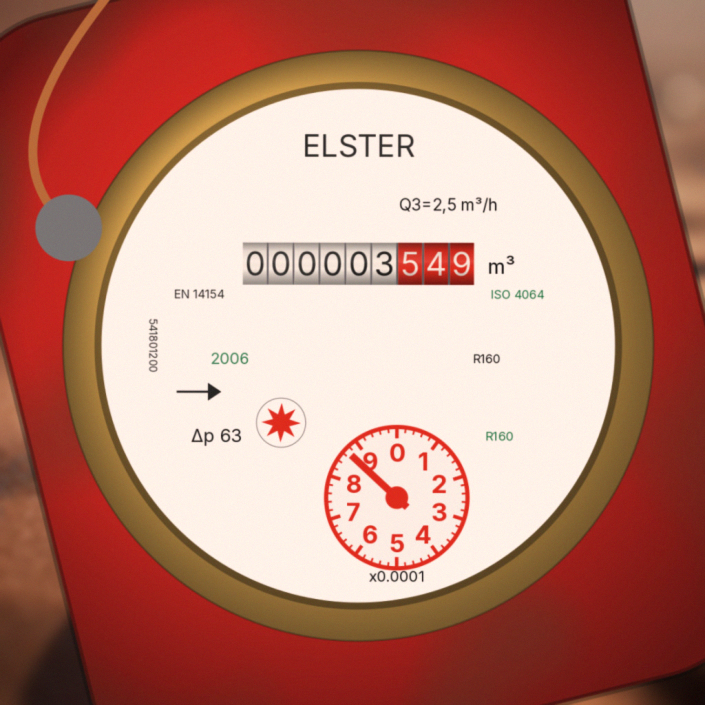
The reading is 3.5498 m³
